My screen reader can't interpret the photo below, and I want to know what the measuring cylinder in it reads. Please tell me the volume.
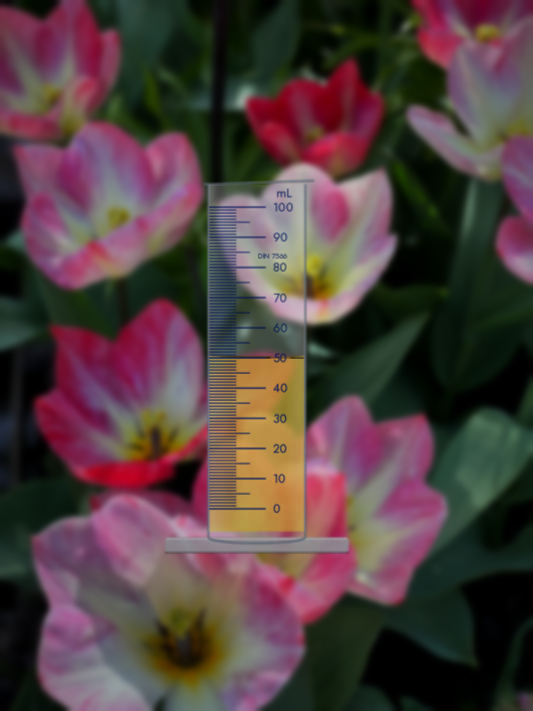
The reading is 50 mL
